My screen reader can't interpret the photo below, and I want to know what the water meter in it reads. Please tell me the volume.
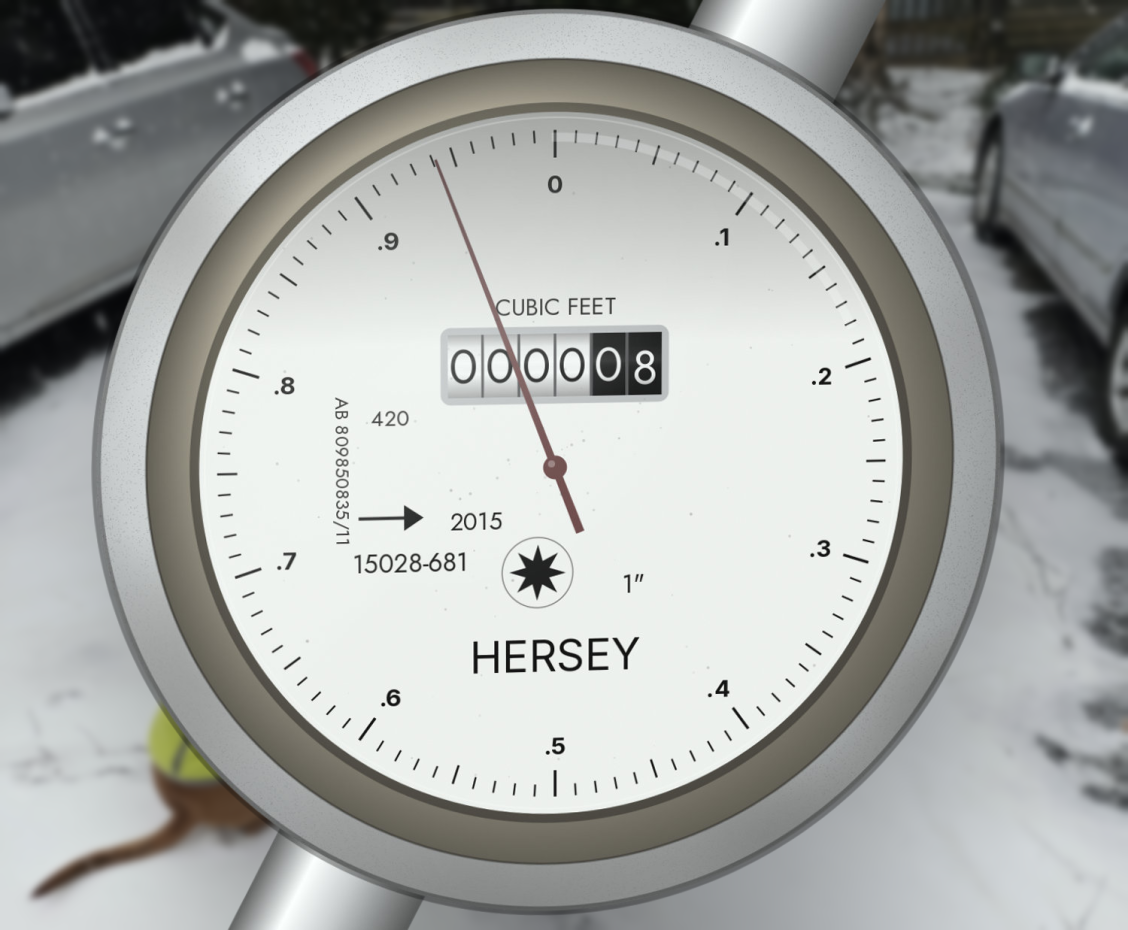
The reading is 7.94 ft³
